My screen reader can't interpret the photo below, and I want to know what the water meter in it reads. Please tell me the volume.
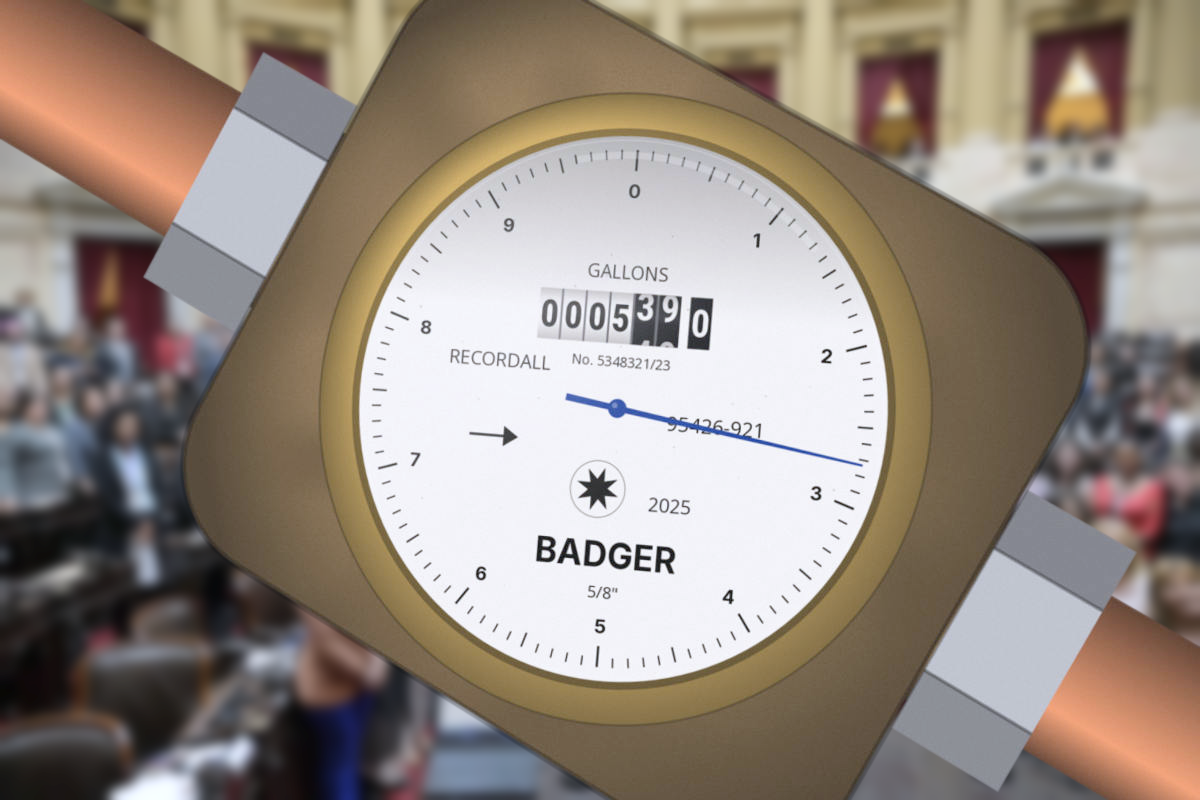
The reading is 5392.7 gal
